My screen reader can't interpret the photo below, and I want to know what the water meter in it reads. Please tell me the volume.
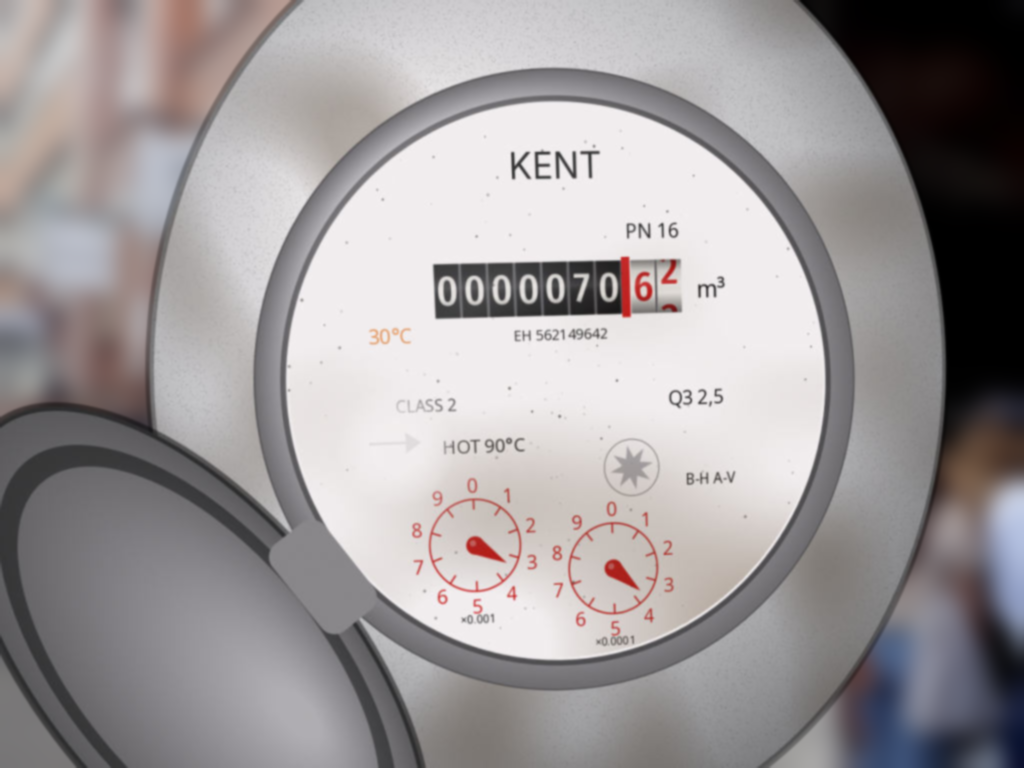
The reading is 70.6233 m³
